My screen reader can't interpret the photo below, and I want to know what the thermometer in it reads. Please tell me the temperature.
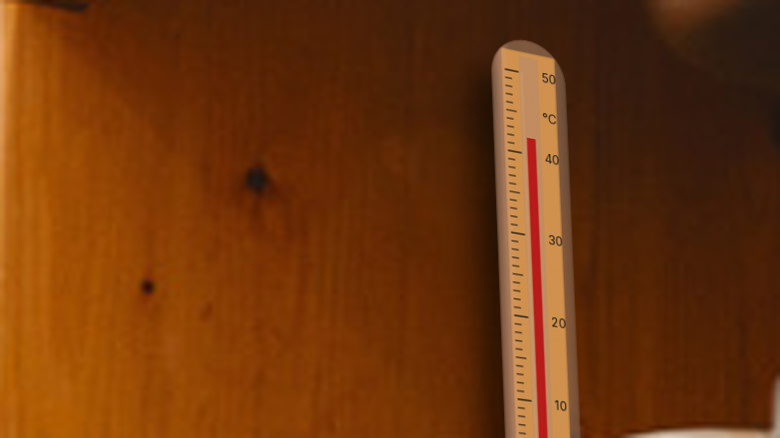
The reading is 42 °C
